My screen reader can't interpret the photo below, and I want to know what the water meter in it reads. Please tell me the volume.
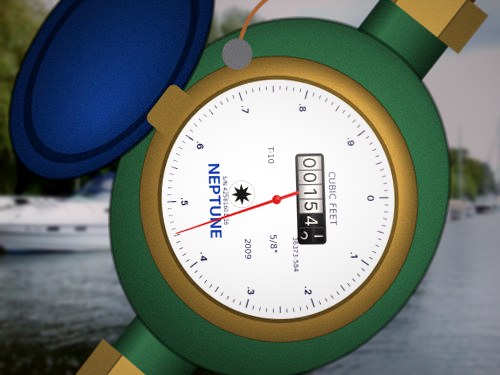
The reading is 1541.45 ft³
